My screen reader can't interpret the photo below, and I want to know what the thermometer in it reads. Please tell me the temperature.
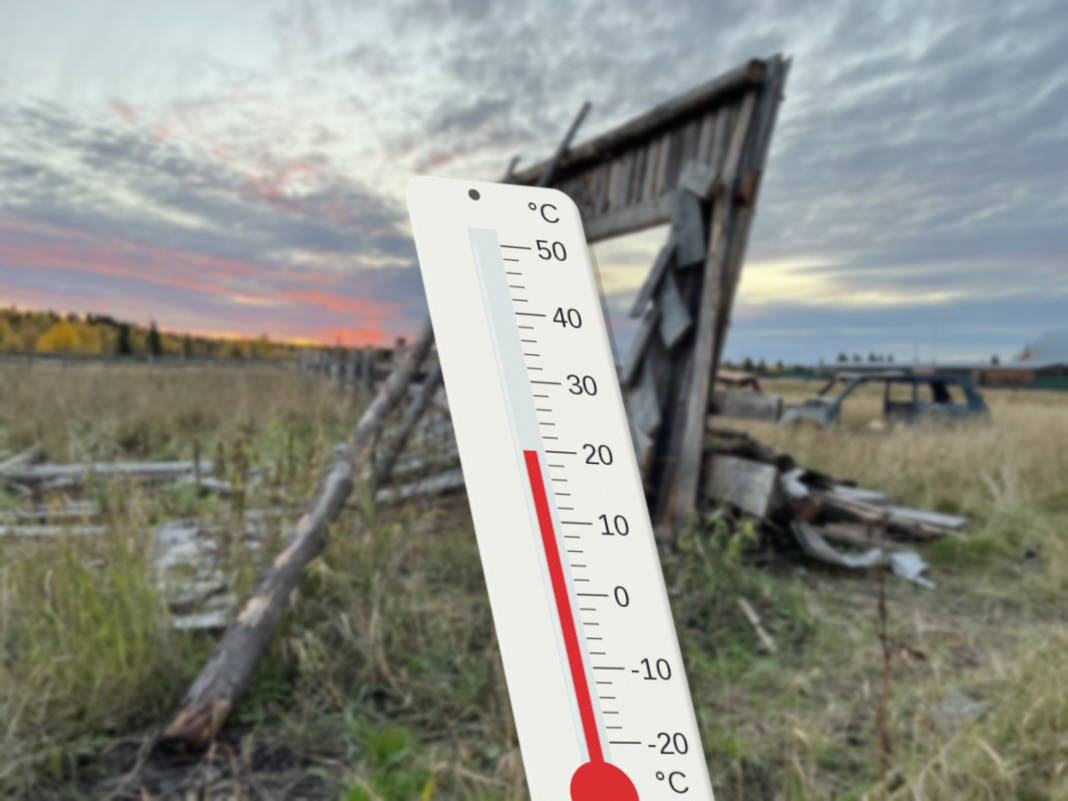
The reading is 20 °C
